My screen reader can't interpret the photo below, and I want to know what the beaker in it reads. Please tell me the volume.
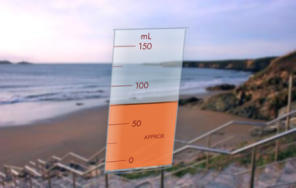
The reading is 75 mL
